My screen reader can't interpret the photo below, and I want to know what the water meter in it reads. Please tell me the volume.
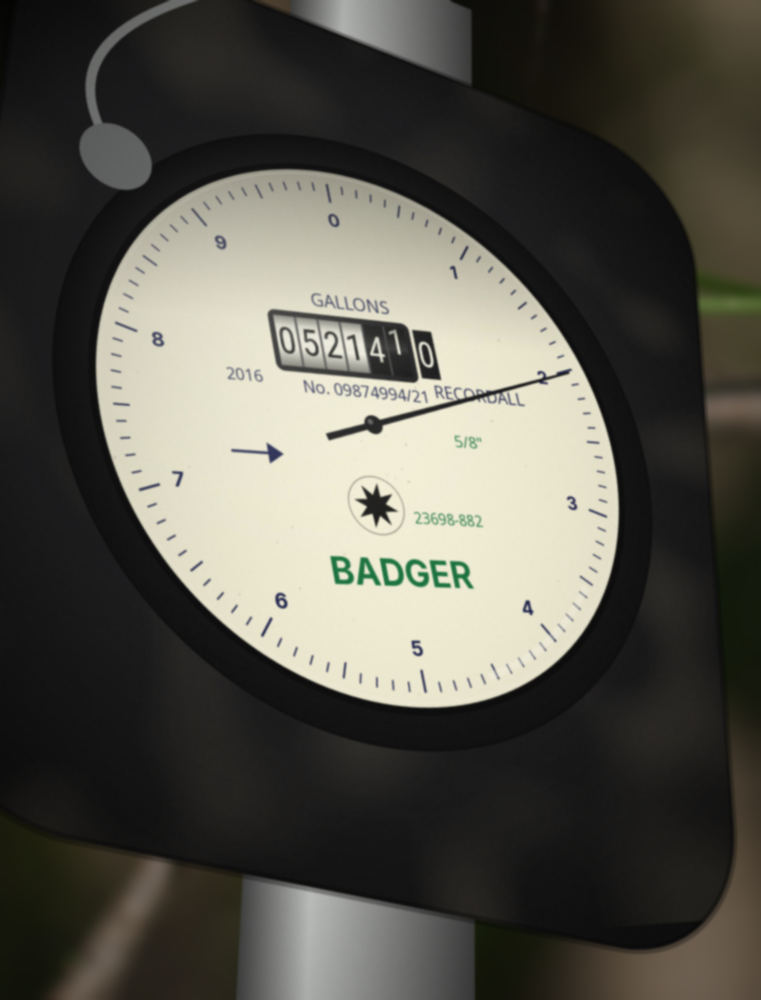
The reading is 521412.0 gal
